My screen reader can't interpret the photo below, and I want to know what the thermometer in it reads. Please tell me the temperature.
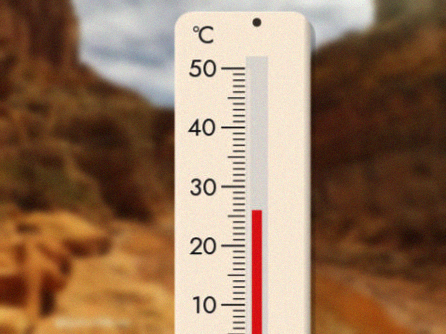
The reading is 26 °C
